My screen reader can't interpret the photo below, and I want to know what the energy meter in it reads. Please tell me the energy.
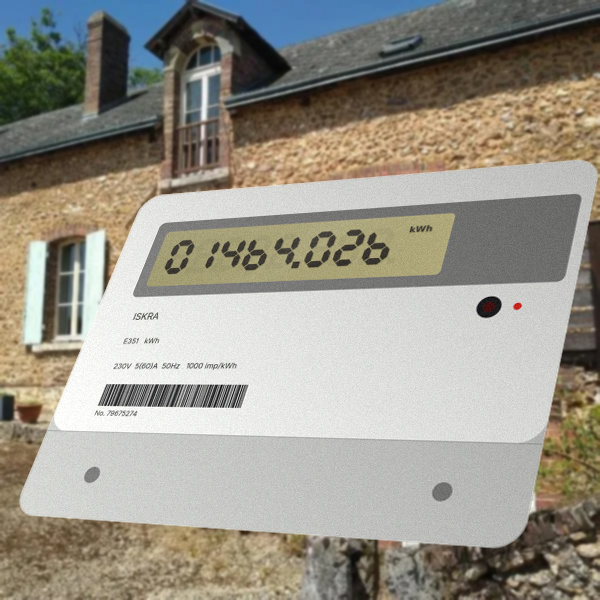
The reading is 1464.026 kWh
